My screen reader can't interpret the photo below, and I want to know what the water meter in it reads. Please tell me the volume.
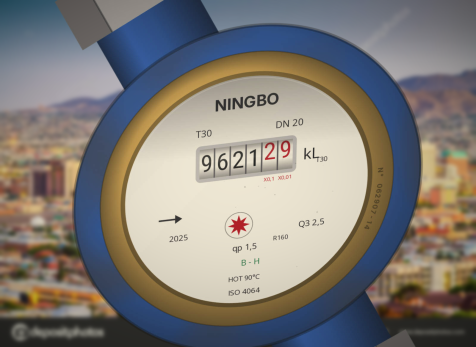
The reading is 9621.29 kL
